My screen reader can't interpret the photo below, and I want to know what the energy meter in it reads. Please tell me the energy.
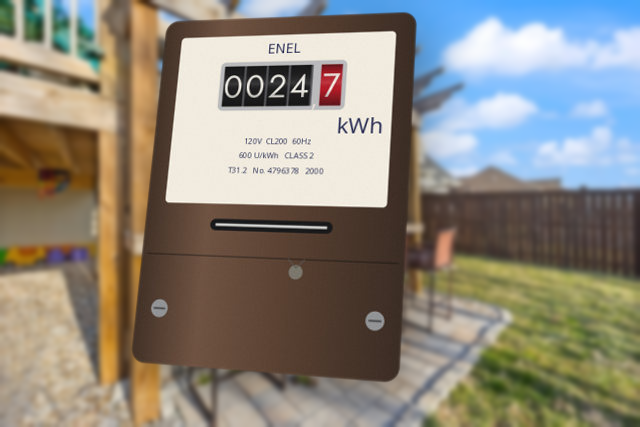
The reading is 24.7 kWh
